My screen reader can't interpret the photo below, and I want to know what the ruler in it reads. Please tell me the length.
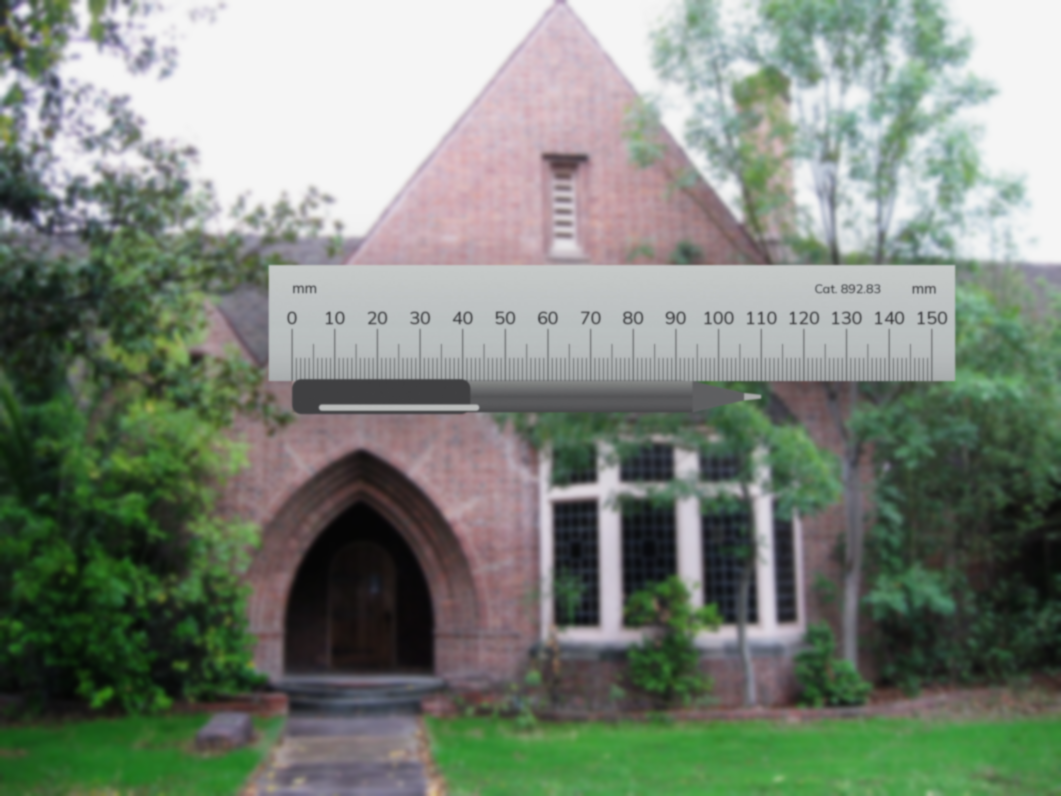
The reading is 110 mm
